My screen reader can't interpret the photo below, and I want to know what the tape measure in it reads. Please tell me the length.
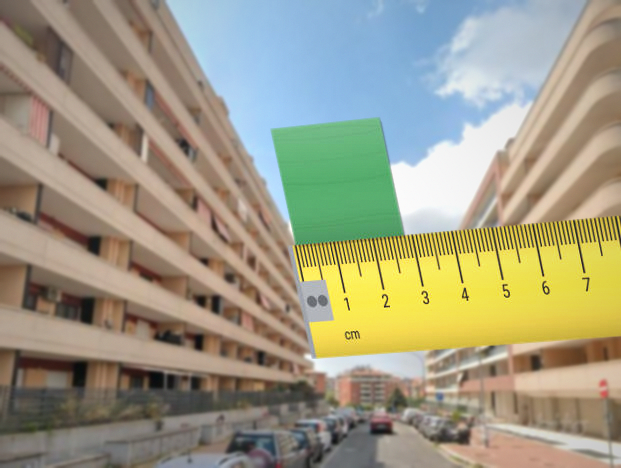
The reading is 2.8 cm
